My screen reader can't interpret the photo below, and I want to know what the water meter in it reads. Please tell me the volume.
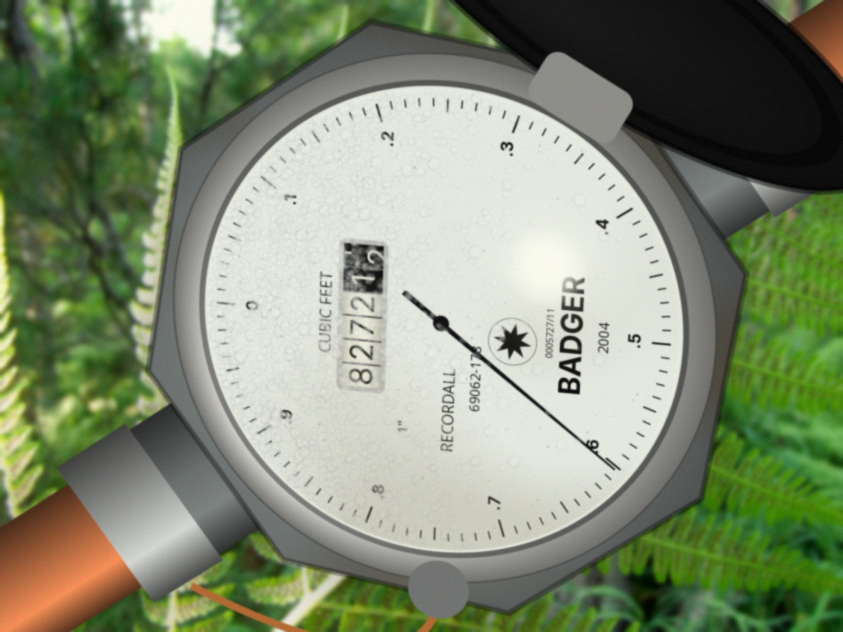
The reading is 827211.60 ft³
